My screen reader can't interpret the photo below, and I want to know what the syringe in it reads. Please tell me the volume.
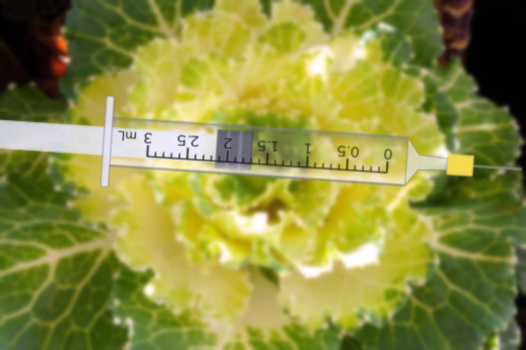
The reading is 1.7 mL
